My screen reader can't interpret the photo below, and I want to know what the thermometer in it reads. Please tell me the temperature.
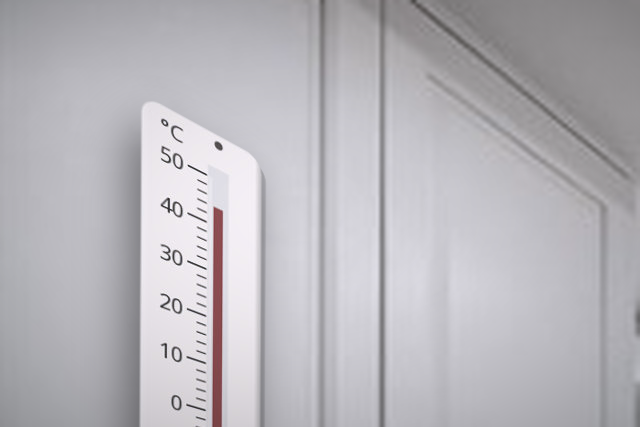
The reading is 44 °C
